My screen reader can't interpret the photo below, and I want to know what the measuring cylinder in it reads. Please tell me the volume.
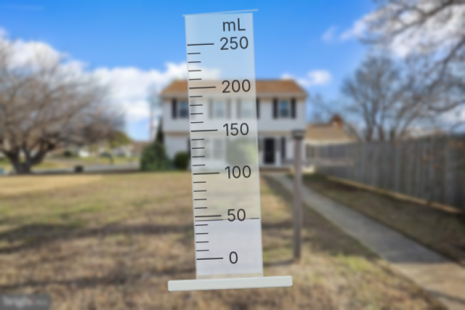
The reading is 45 mL
